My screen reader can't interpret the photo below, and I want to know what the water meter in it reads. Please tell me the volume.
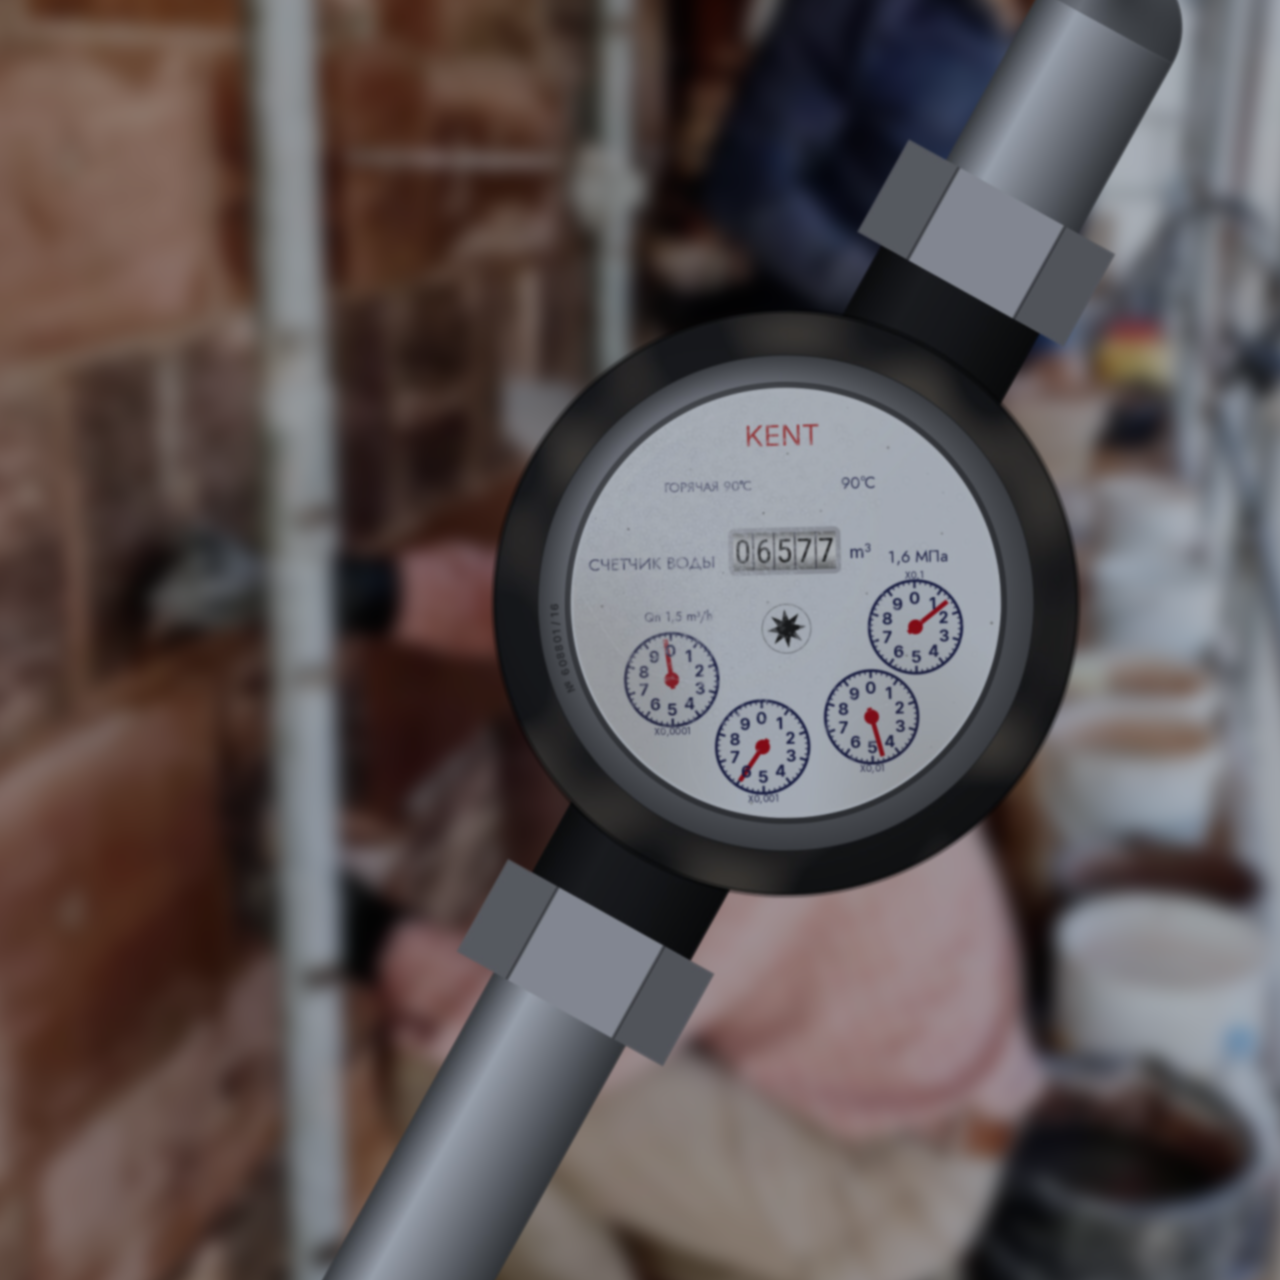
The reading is 6577.1459 m³
